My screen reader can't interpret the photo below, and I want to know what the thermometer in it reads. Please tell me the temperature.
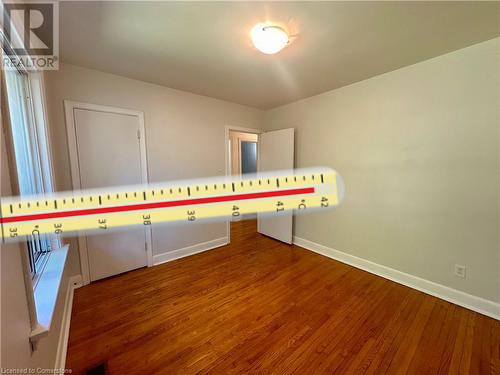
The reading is 41.8 °C
